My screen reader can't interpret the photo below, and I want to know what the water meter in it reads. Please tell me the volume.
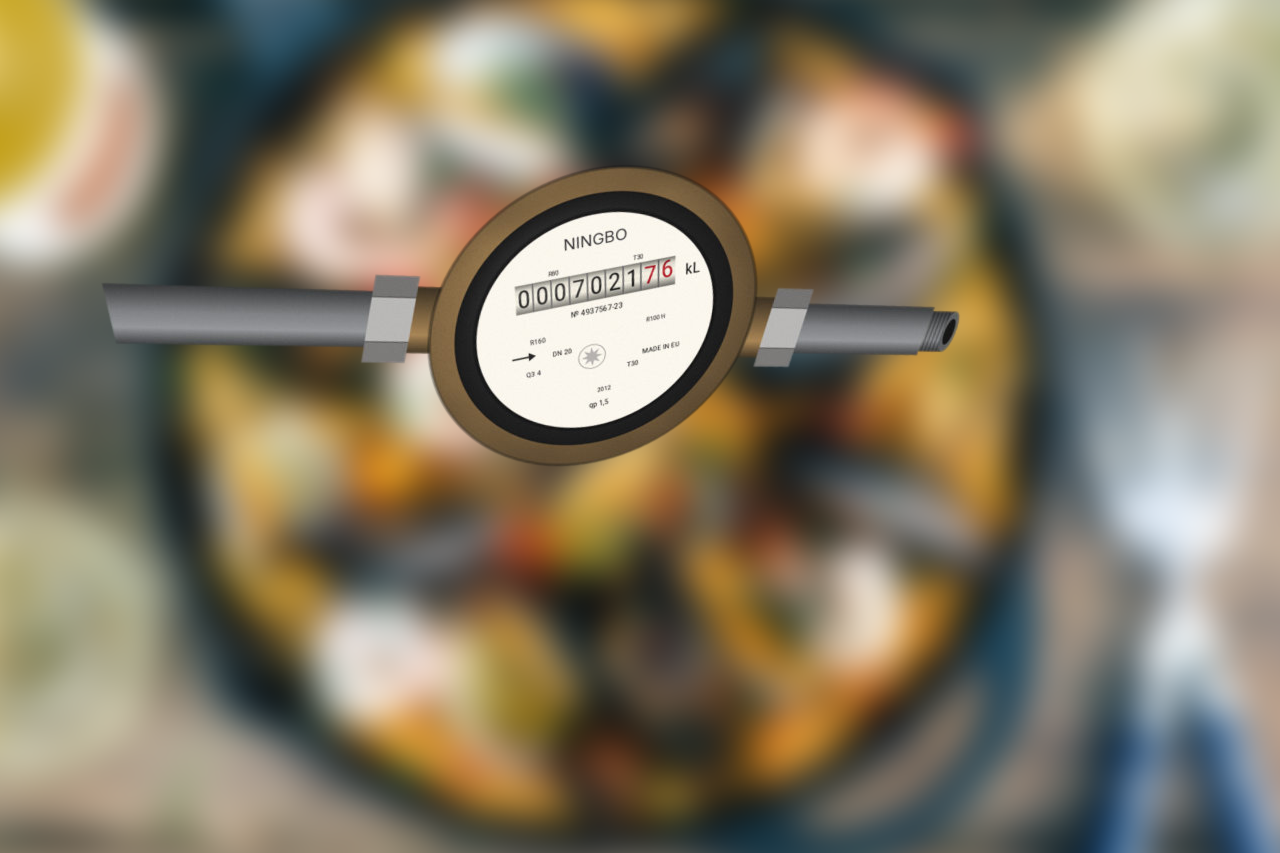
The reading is 7021.76 kL
